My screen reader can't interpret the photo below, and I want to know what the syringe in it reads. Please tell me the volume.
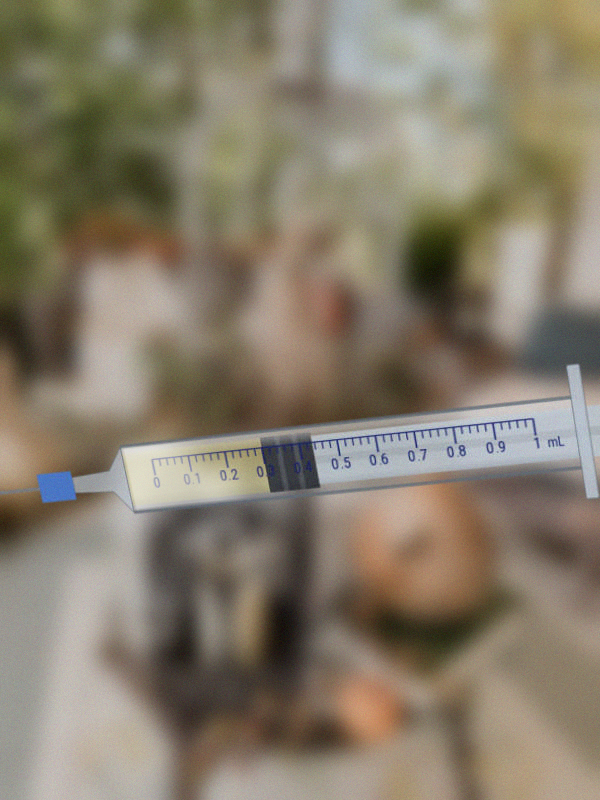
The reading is 0.3 mL
